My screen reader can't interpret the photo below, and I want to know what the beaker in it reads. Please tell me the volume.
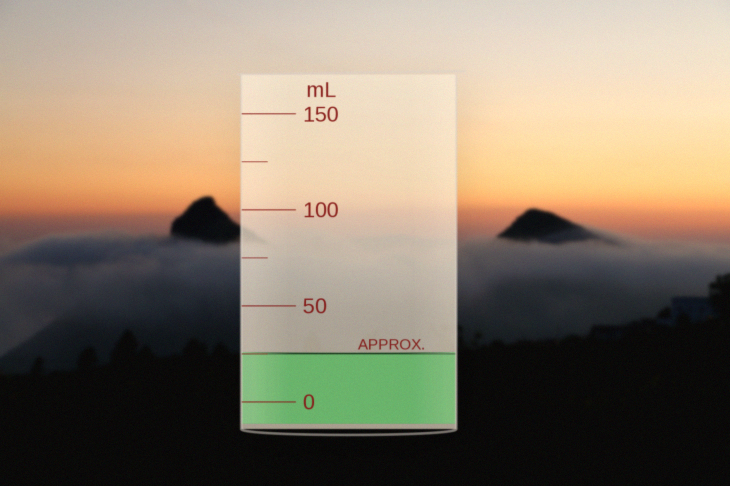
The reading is 25 mL
